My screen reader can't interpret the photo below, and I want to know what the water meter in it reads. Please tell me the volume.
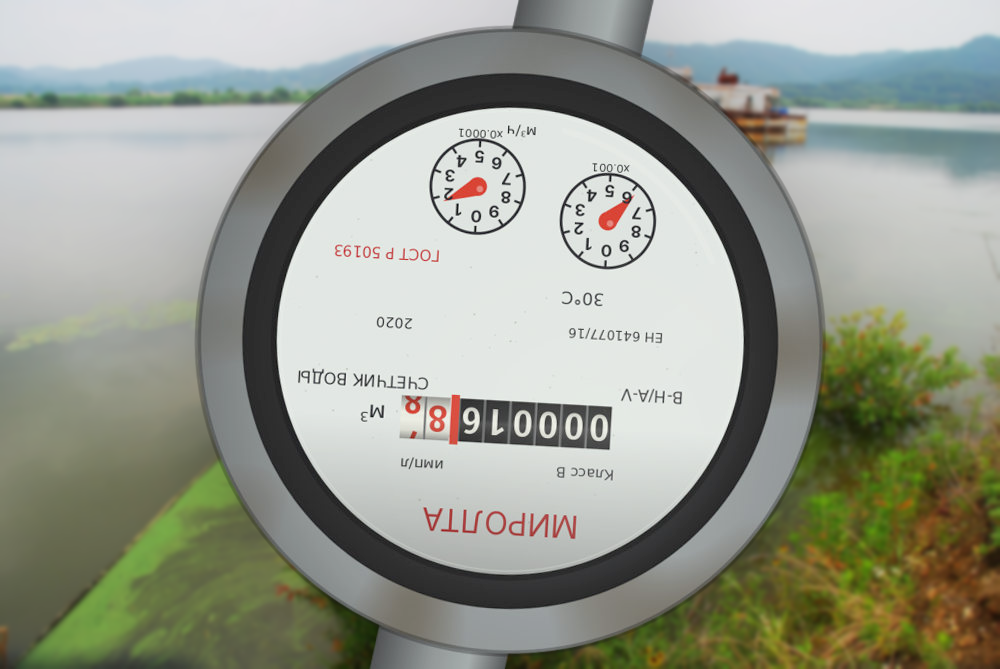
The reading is 16.8761 m³
